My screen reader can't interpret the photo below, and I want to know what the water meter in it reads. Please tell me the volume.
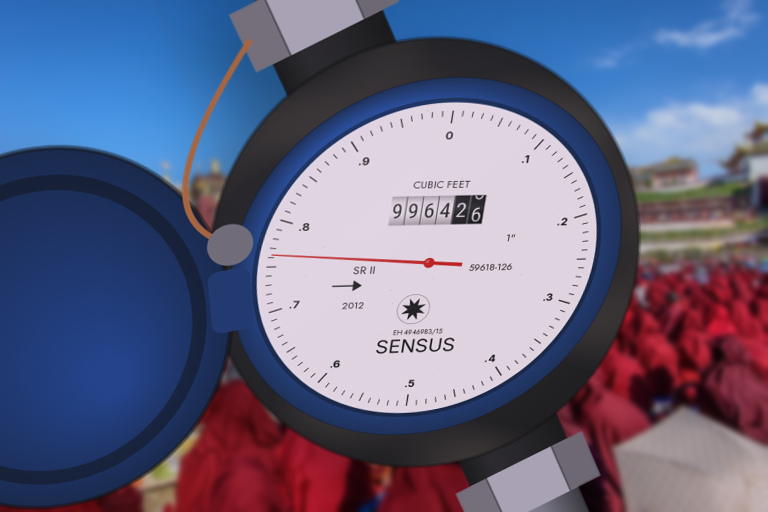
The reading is 996425.76 ft³
